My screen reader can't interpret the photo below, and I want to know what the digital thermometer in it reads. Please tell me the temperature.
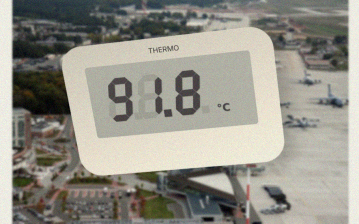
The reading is 91.8 °C
